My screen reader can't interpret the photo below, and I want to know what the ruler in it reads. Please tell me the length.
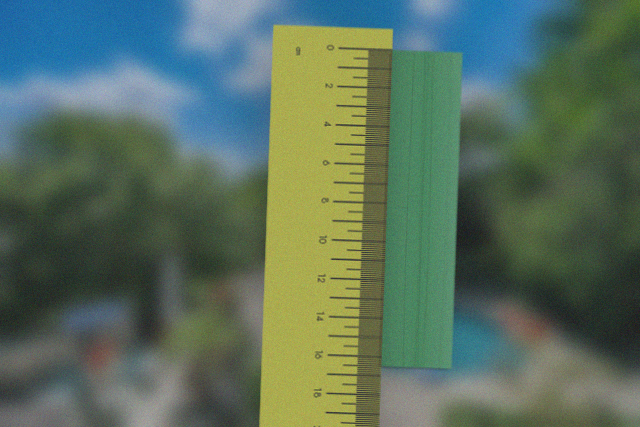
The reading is 16.5 cm
